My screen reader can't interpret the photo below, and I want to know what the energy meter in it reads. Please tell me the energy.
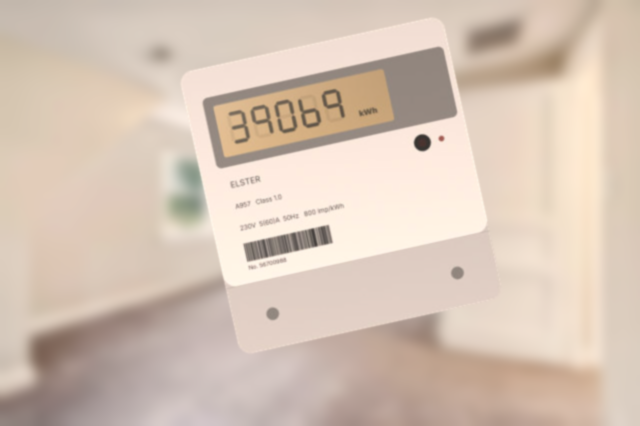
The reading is 39069 kWh
